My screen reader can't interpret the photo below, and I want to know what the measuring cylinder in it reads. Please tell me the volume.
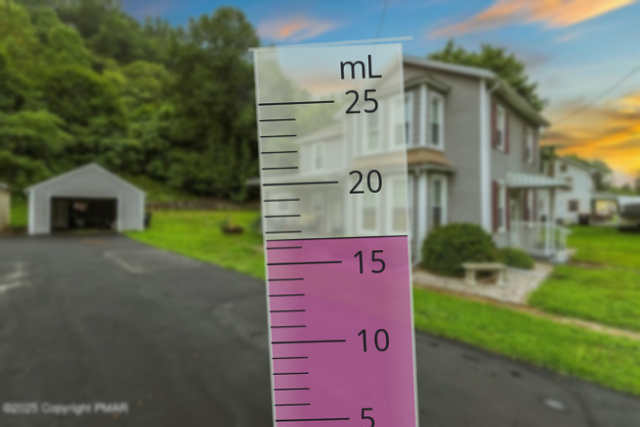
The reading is 16.5 mL
